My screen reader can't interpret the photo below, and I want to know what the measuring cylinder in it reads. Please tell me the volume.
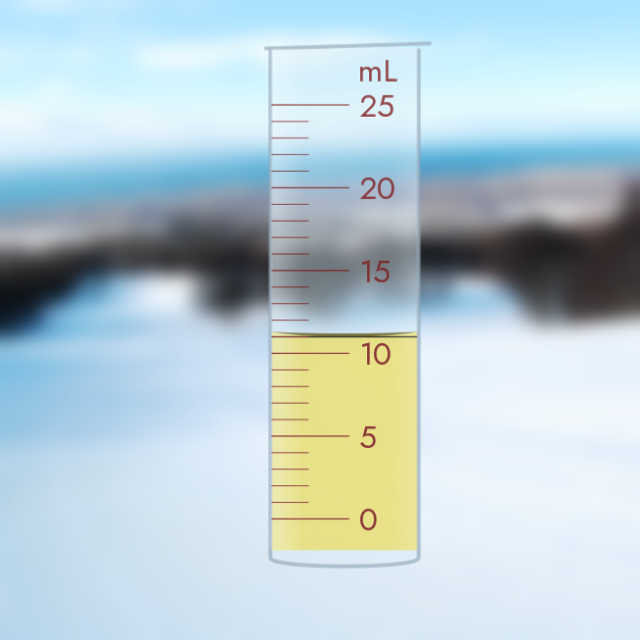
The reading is 11 mL
